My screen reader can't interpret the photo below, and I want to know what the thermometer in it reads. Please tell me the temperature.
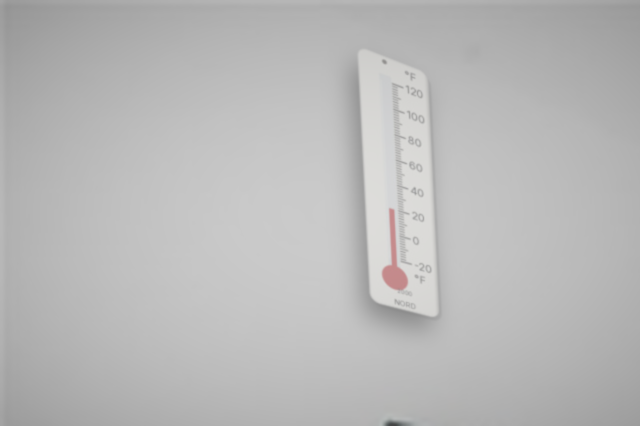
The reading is 20 °F
